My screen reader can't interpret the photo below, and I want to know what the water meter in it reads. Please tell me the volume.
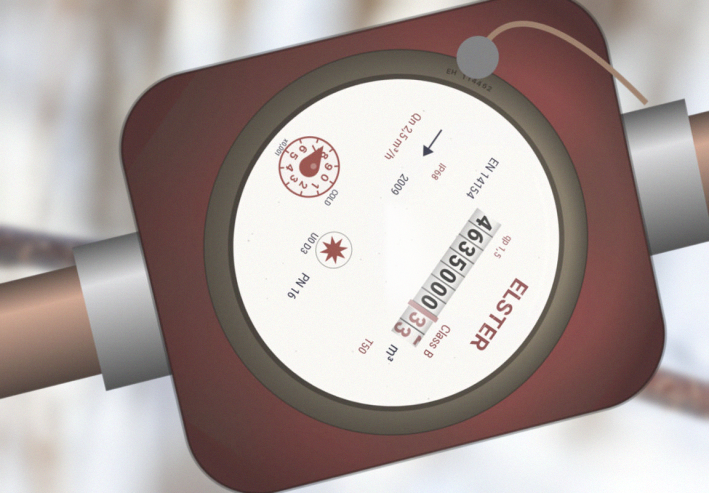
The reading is 4635000.327 m³
